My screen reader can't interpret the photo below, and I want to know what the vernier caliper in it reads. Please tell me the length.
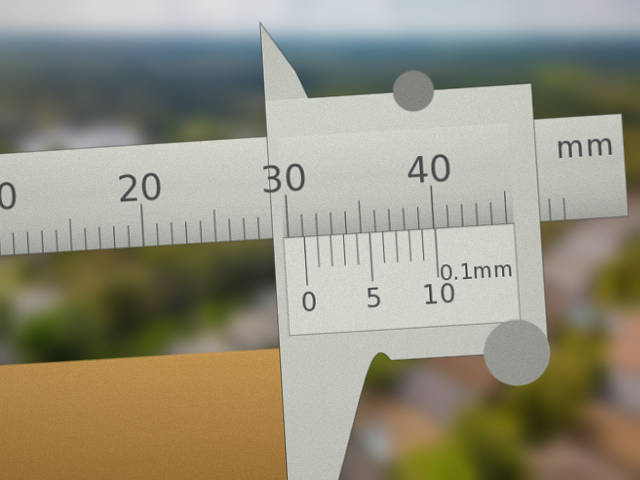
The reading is 31.1 mm
